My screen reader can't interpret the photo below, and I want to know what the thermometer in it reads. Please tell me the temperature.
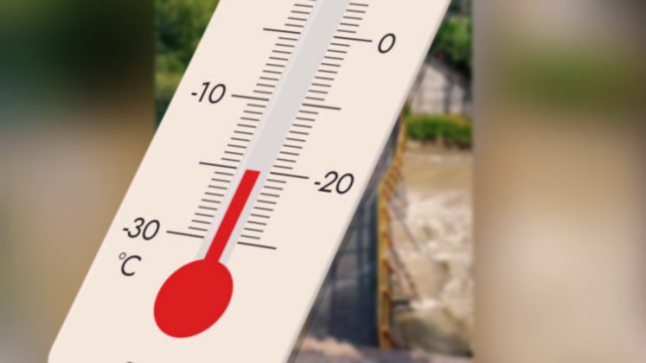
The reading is -20 °C
